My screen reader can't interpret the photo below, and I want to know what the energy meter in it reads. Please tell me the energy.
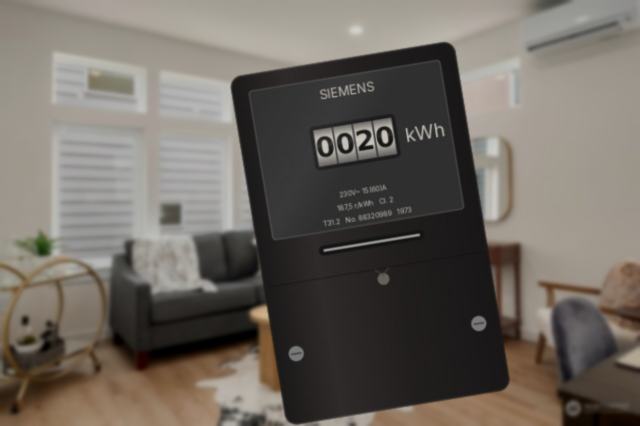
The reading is 20 kWh
